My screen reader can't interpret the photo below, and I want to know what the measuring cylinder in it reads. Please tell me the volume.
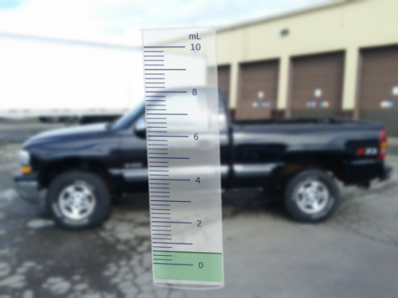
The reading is 0.6 mL
